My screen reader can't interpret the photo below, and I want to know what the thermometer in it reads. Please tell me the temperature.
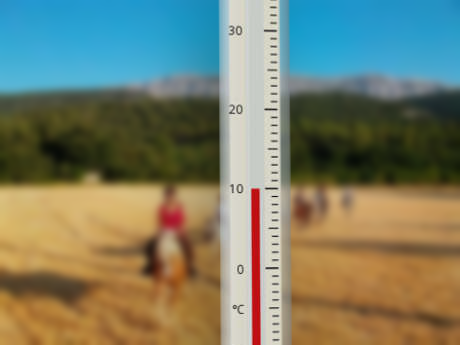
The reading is 10 °C
